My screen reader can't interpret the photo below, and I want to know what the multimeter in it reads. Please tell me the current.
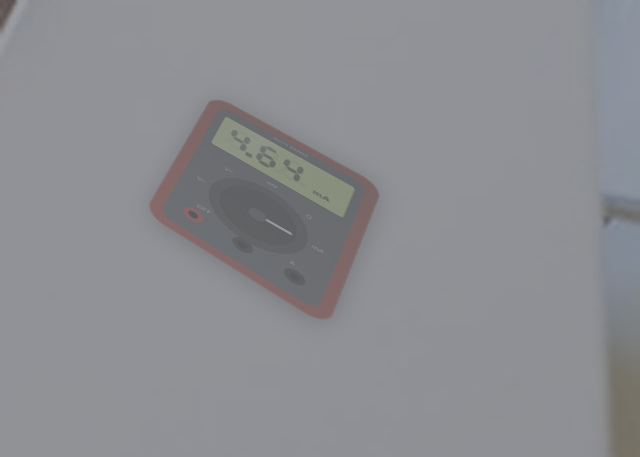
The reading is 4.64 mA
